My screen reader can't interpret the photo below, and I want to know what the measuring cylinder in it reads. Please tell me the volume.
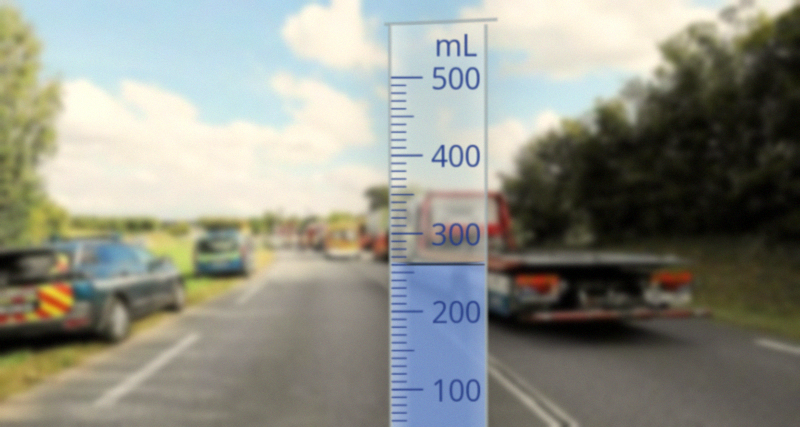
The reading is 260 mL
